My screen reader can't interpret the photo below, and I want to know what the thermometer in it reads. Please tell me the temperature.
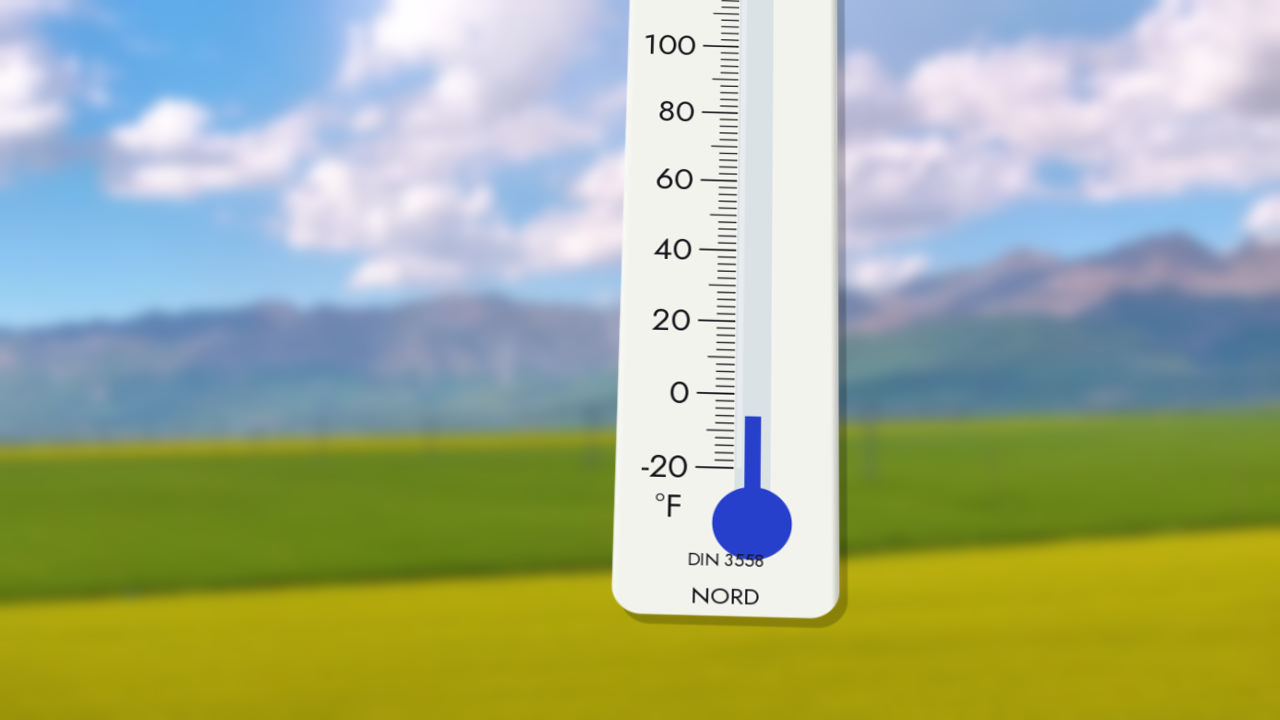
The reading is -6 °F
